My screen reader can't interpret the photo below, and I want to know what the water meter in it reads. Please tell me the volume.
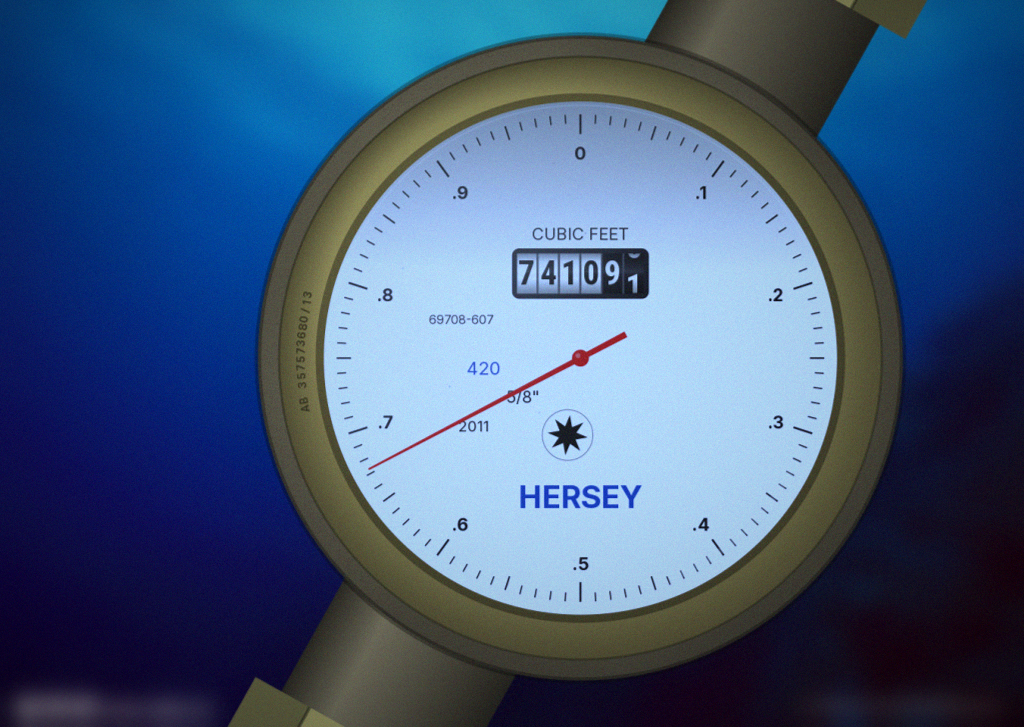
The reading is 741090.67 ft³
